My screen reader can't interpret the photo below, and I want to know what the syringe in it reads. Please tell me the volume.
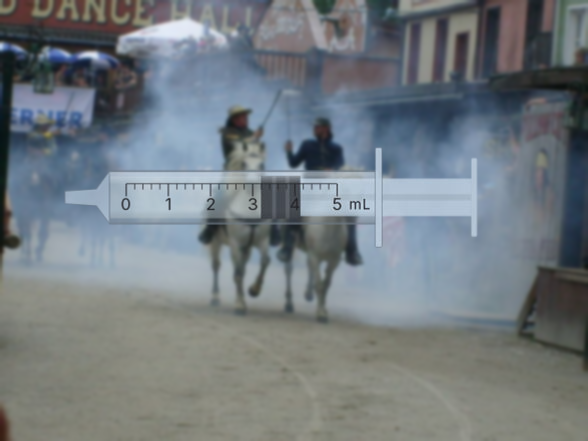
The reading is 3.2 mL
